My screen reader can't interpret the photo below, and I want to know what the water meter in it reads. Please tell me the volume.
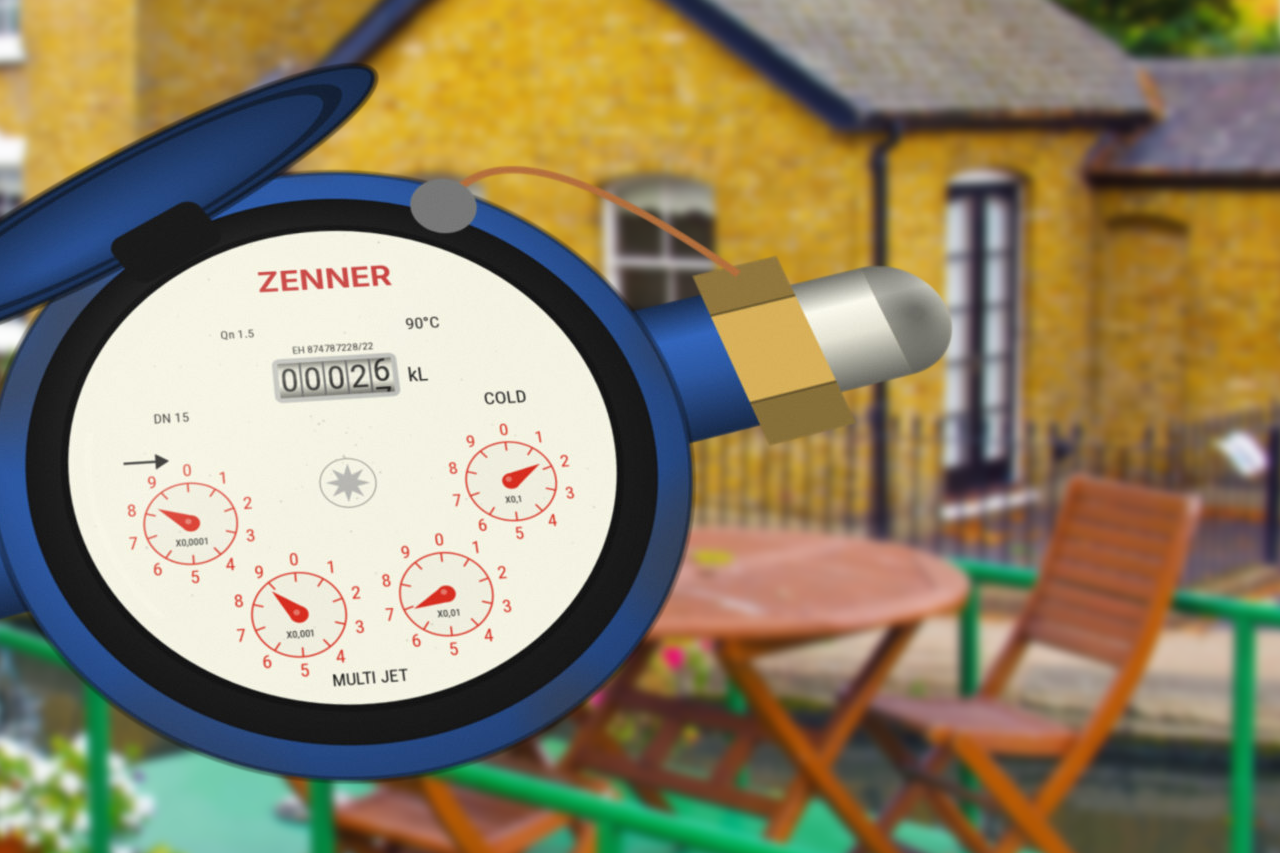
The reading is 26.1688 kL
